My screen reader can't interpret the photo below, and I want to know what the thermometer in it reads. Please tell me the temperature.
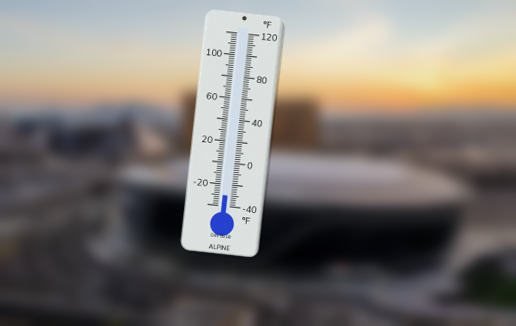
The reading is -30 °F
